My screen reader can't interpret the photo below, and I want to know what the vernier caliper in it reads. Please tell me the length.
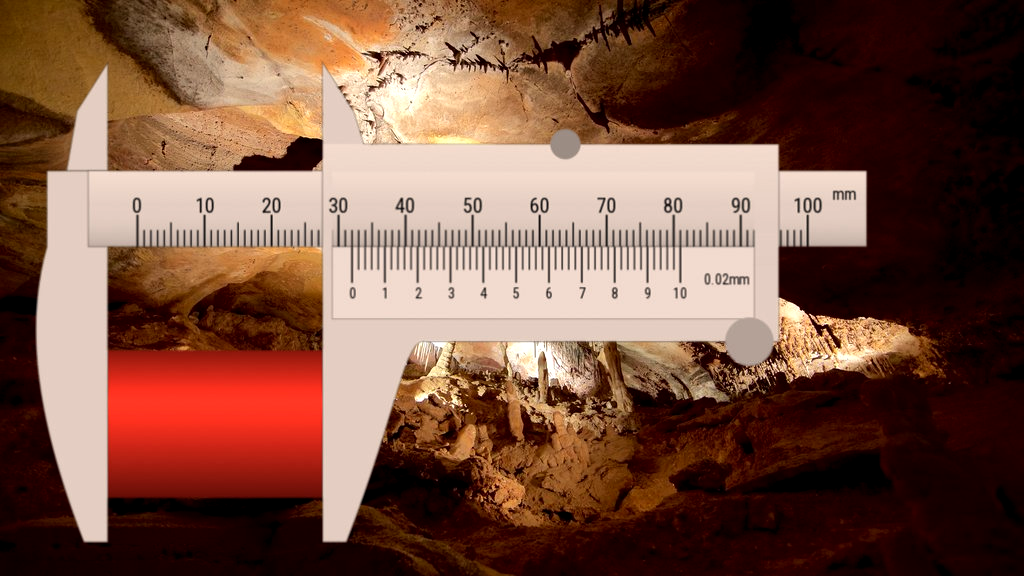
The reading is 32.0 mm
